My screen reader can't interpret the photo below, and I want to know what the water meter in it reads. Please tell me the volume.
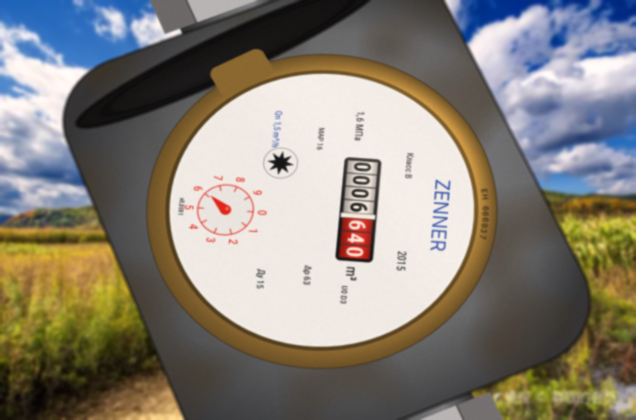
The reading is 6.6406 m³
